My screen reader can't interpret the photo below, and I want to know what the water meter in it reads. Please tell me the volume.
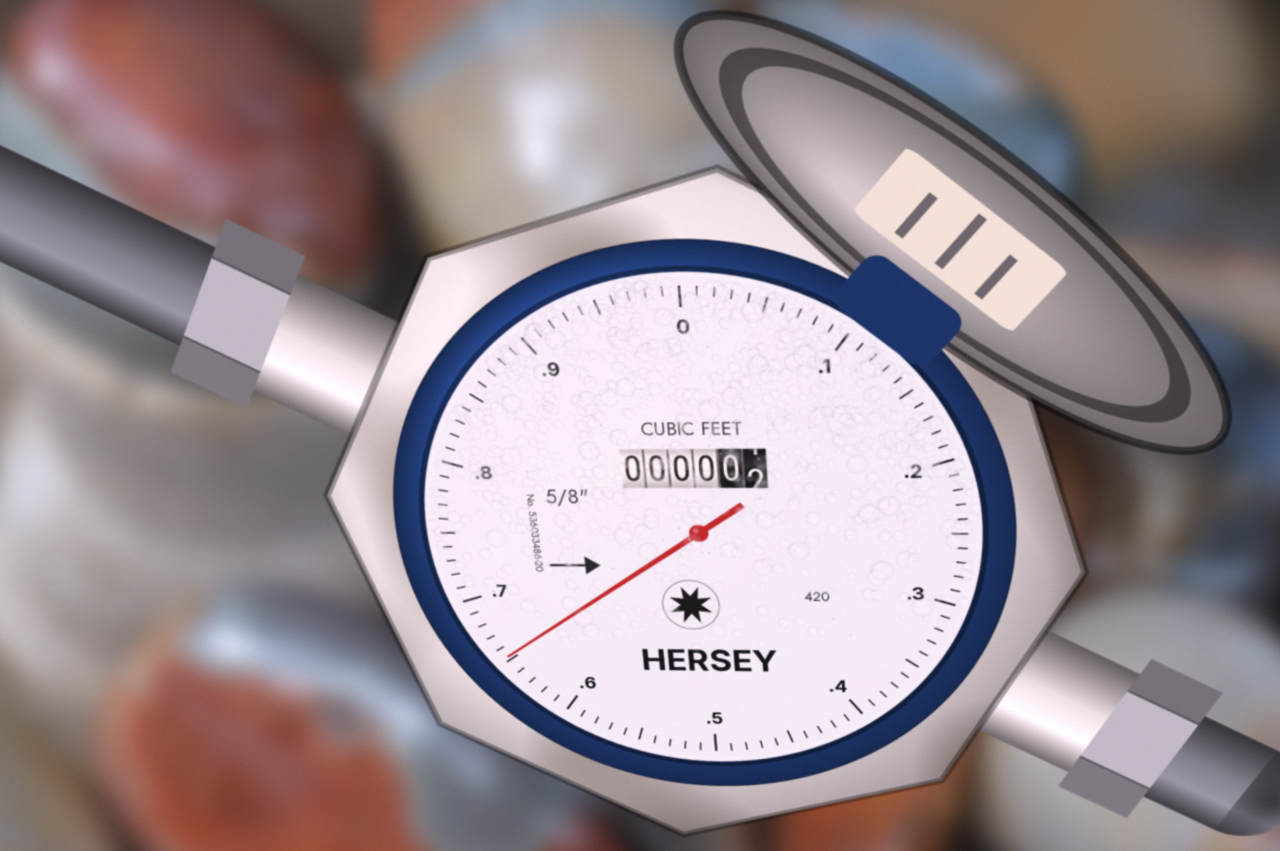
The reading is 1.65 ft³
